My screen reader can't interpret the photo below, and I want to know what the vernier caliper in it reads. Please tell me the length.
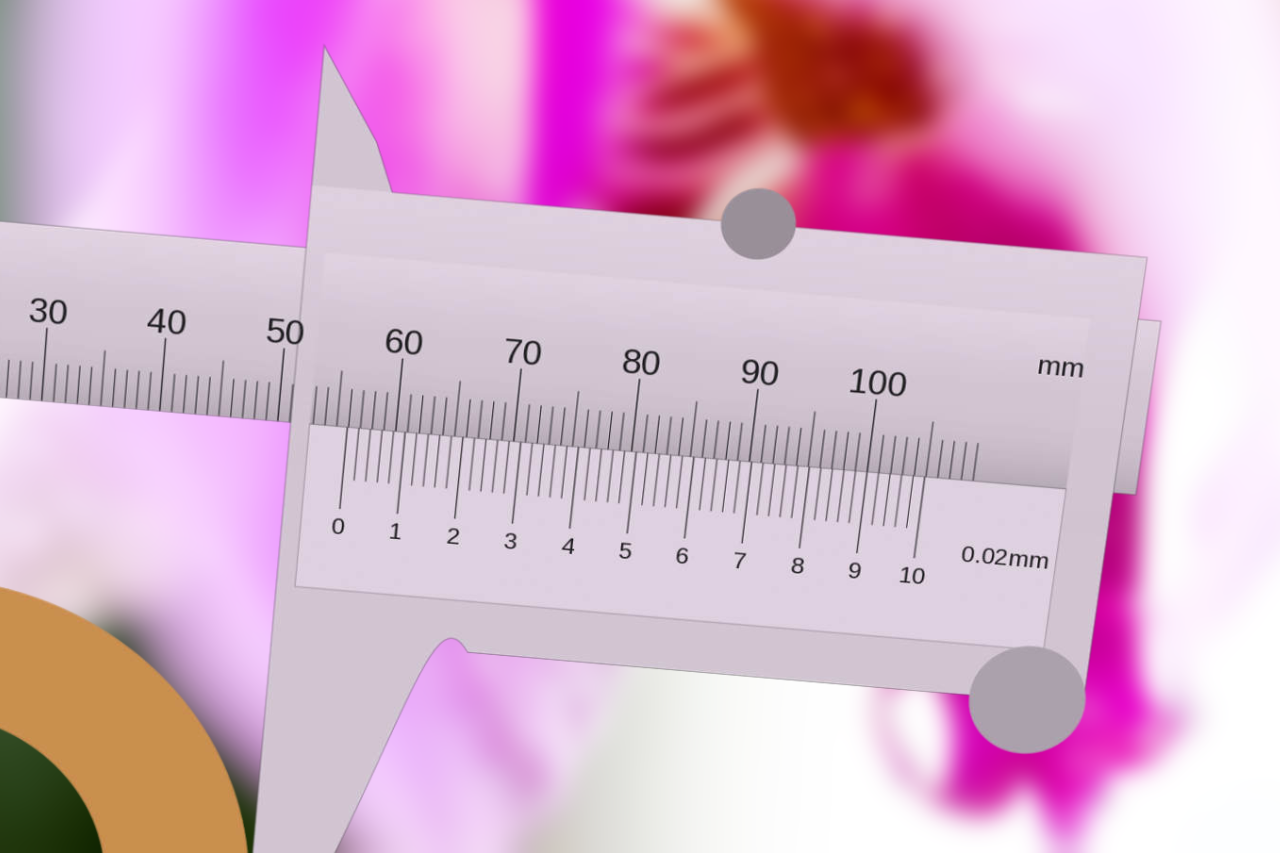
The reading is 55.9 mm
